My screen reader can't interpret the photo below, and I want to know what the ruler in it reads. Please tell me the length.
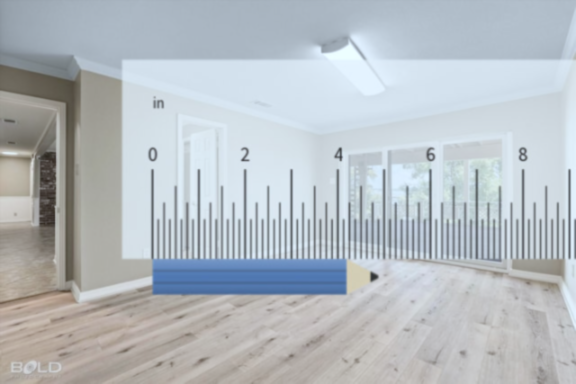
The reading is 4.875 in
